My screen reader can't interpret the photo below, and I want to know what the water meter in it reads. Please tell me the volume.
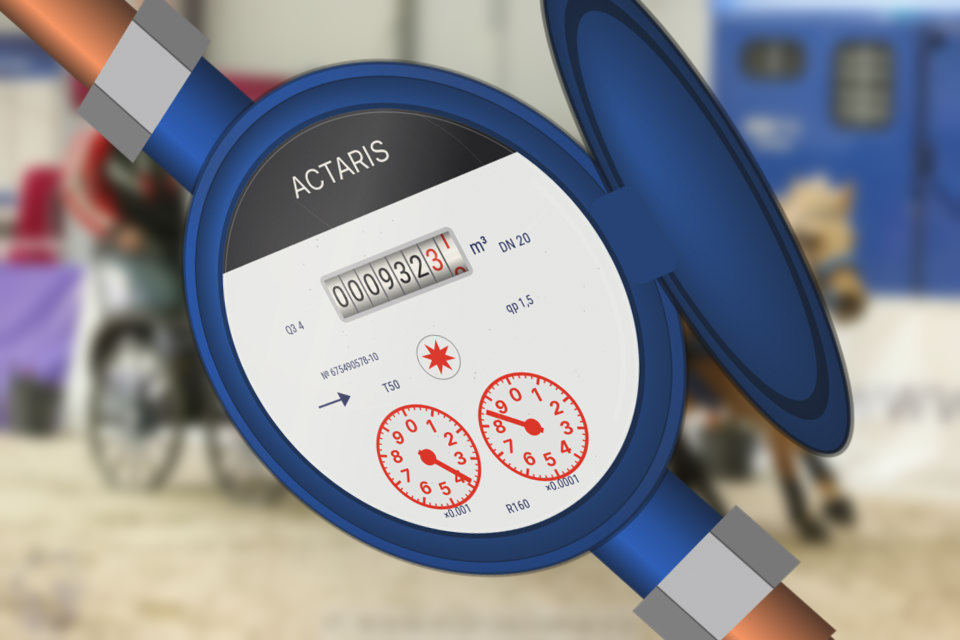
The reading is 932.3138 m³
